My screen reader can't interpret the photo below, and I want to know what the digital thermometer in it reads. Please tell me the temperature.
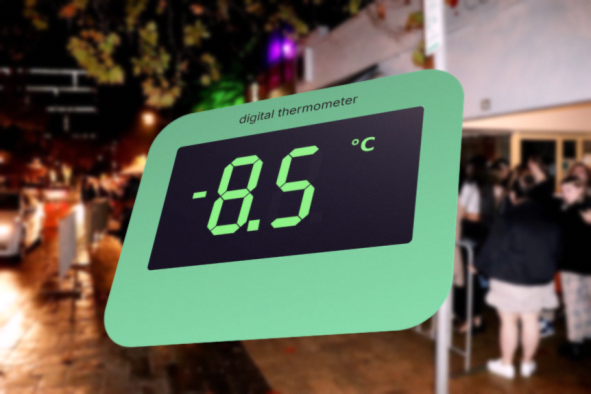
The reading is -8.5 °C
